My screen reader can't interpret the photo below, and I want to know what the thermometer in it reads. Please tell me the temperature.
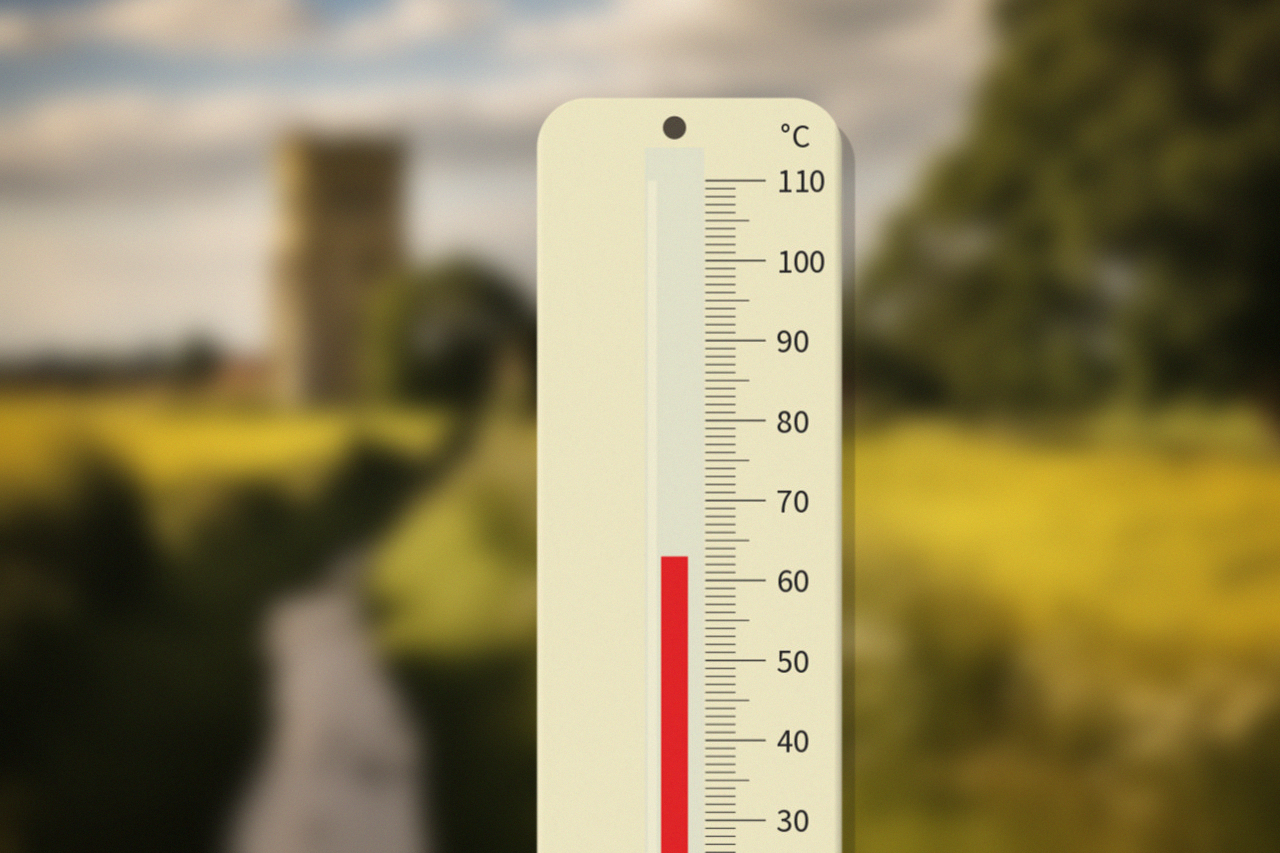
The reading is 63 °C
